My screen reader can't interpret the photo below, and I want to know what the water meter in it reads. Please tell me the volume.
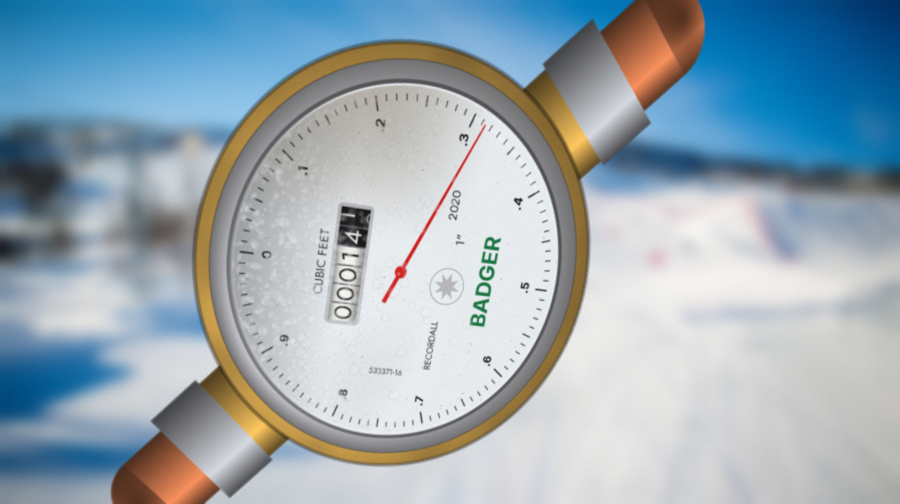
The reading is 141.31 ft³
